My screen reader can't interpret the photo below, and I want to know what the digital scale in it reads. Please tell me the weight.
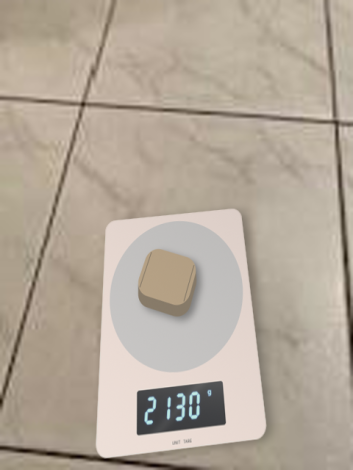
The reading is 2130 g
